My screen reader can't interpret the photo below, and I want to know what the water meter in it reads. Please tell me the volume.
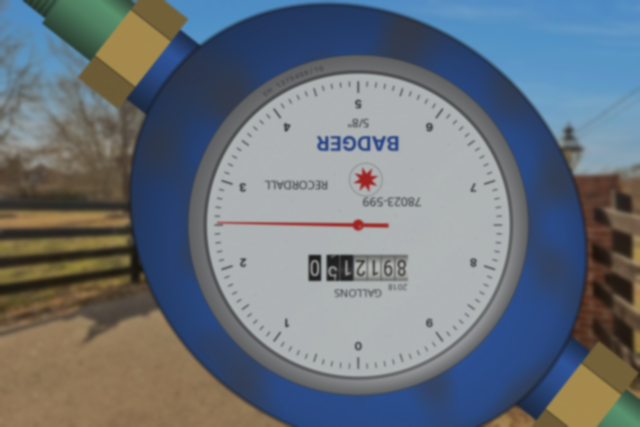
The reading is 8912152.5 gal
